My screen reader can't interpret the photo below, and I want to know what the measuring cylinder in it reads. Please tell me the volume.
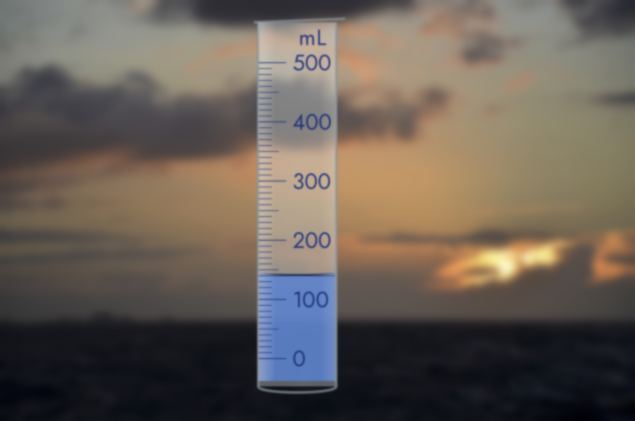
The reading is 140 mL
